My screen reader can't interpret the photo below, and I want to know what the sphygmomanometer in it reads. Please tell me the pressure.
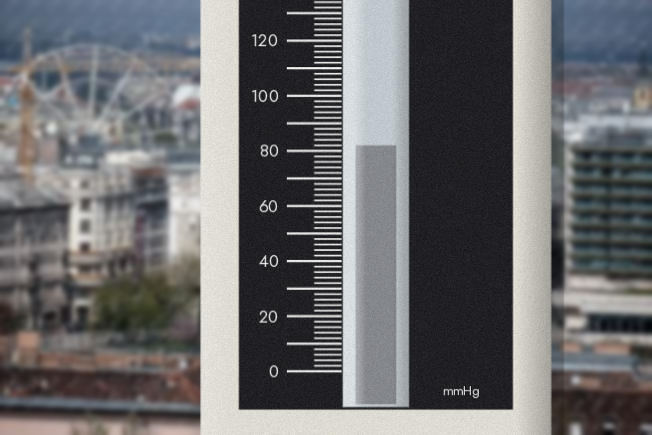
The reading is 82 mmHg
